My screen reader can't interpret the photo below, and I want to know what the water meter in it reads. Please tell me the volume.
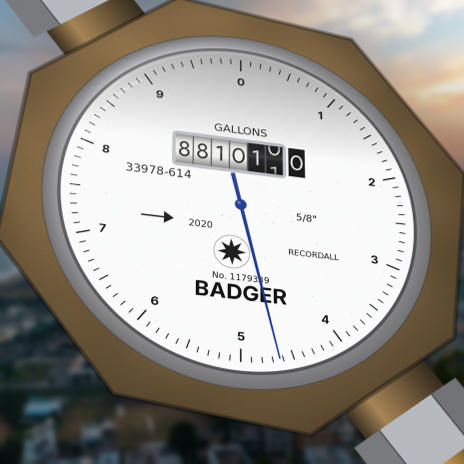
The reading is 8810104.6 gal
